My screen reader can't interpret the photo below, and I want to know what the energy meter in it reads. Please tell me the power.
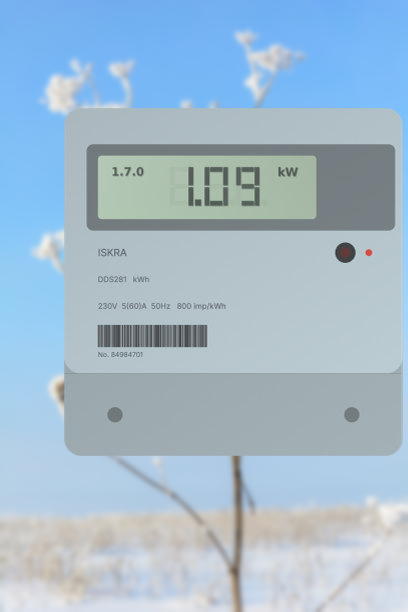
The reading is 1.09 kW
